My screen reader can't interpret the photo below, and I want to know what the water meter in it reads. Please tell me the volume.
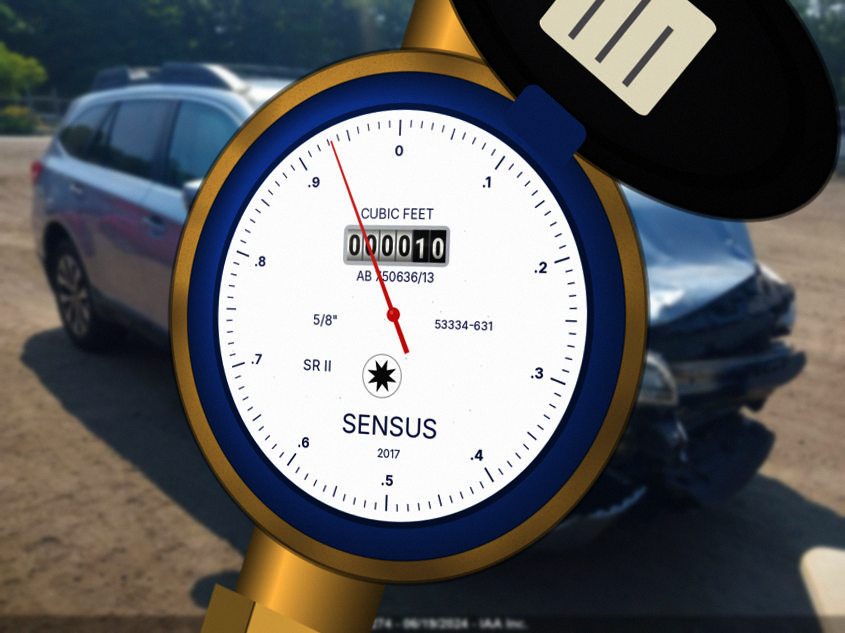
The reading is 9.93 ft³
